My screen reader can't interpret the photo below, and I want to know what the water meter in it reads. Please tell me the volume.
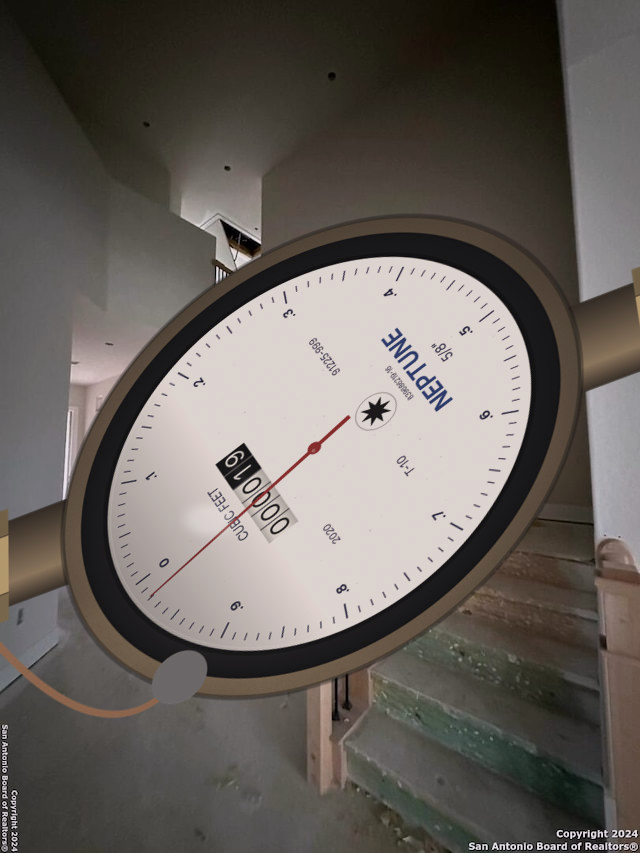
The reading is 18.98 ft³
